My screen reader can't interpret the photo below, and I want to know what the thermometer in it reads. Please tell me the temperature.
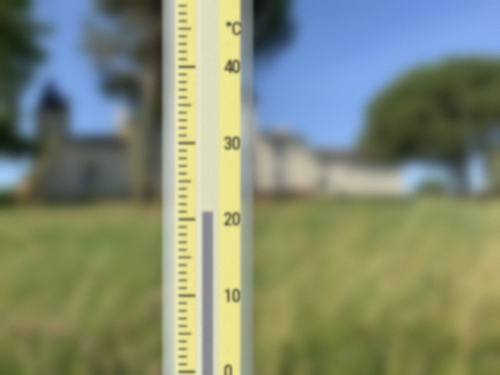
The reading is 21 °C
